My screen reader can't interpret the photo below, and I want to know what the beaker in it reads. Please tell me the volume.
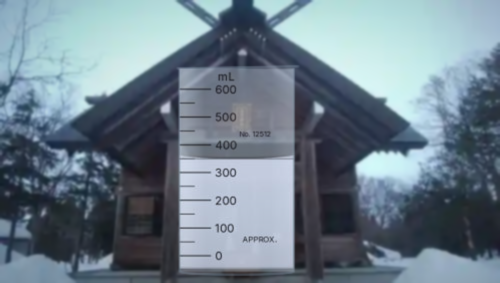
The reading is 350 mL
